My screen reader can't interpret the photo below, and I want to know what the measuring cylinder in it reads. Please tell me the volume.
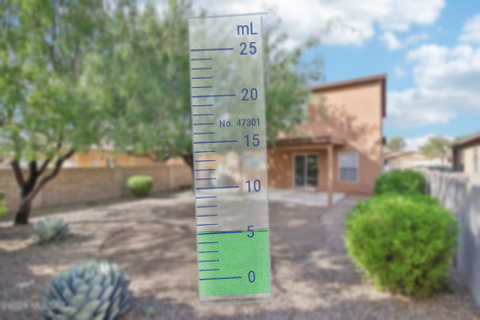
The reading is 5 mL
